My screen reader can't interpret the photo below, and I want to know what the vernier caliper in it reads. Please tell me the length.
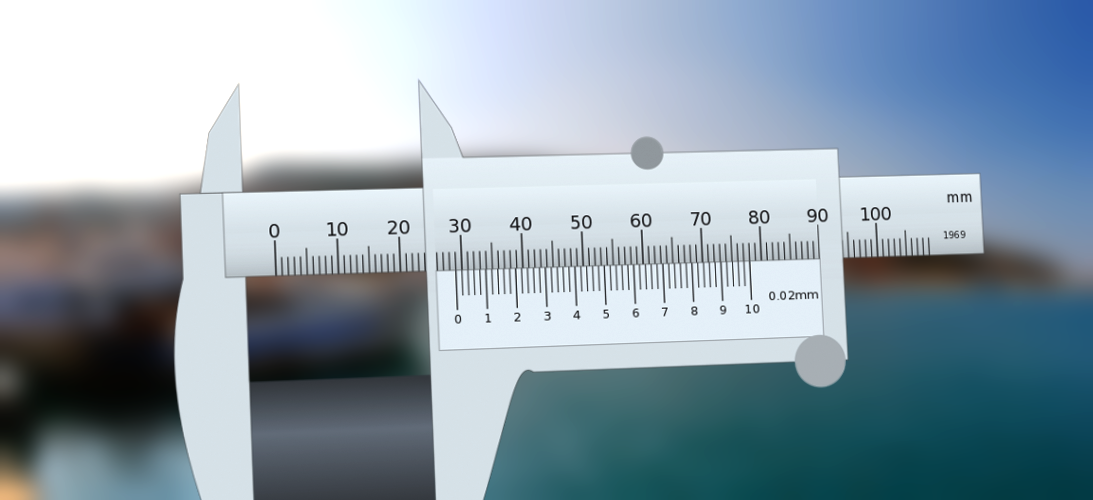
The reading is 29.0 mm
